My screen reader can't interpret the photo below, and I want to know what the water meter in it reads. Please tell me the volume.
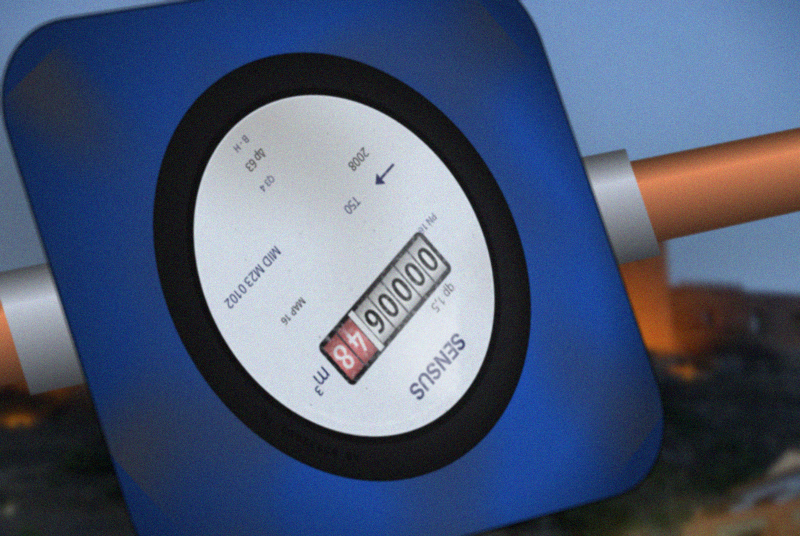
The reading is 6.48 m³
